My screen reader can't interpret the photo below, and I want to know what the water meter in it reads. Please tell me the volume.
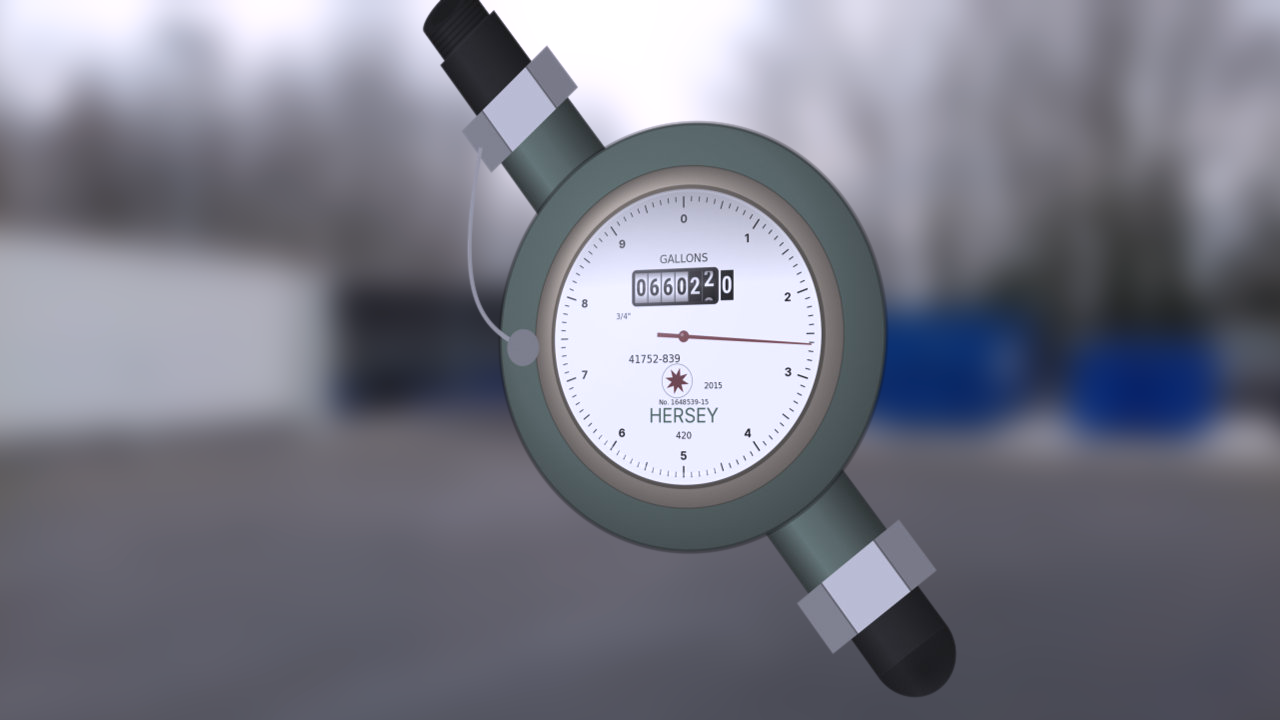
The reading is 660222.6 gal
